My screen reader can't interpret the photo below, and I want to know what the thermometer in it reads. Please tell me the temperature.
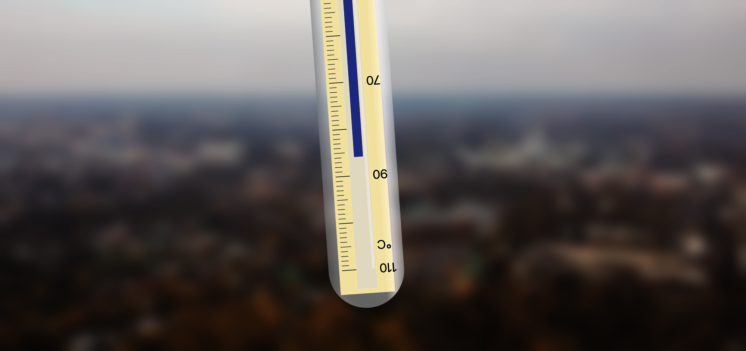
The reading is 86 °C
